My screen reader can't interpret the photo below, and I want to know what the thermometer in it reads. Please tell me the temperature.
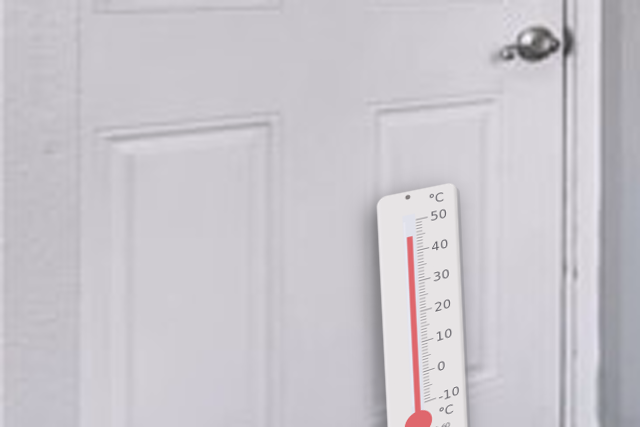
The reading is 45 °C
